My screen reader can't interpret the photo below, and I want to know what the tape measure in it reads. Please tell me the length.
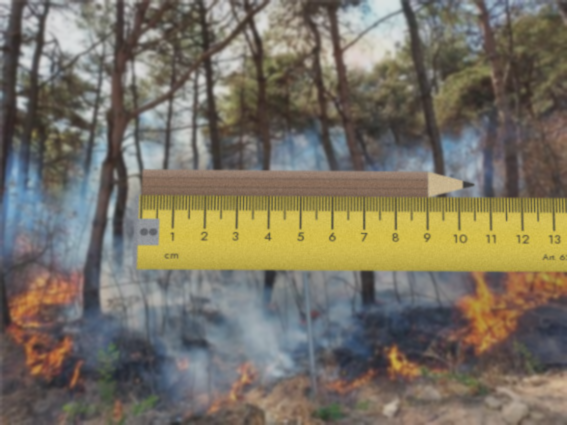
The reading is 10.5 cm
